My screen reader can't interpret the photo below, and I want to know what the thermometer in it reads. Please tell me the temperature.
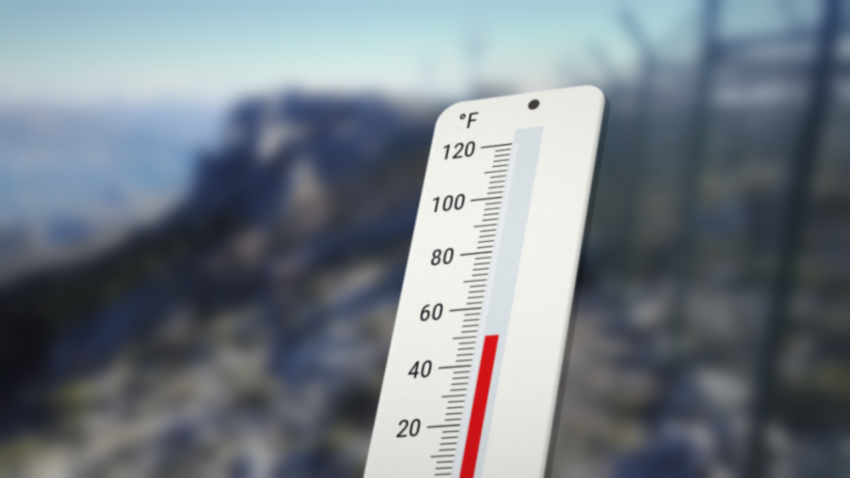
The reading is 50 °F
